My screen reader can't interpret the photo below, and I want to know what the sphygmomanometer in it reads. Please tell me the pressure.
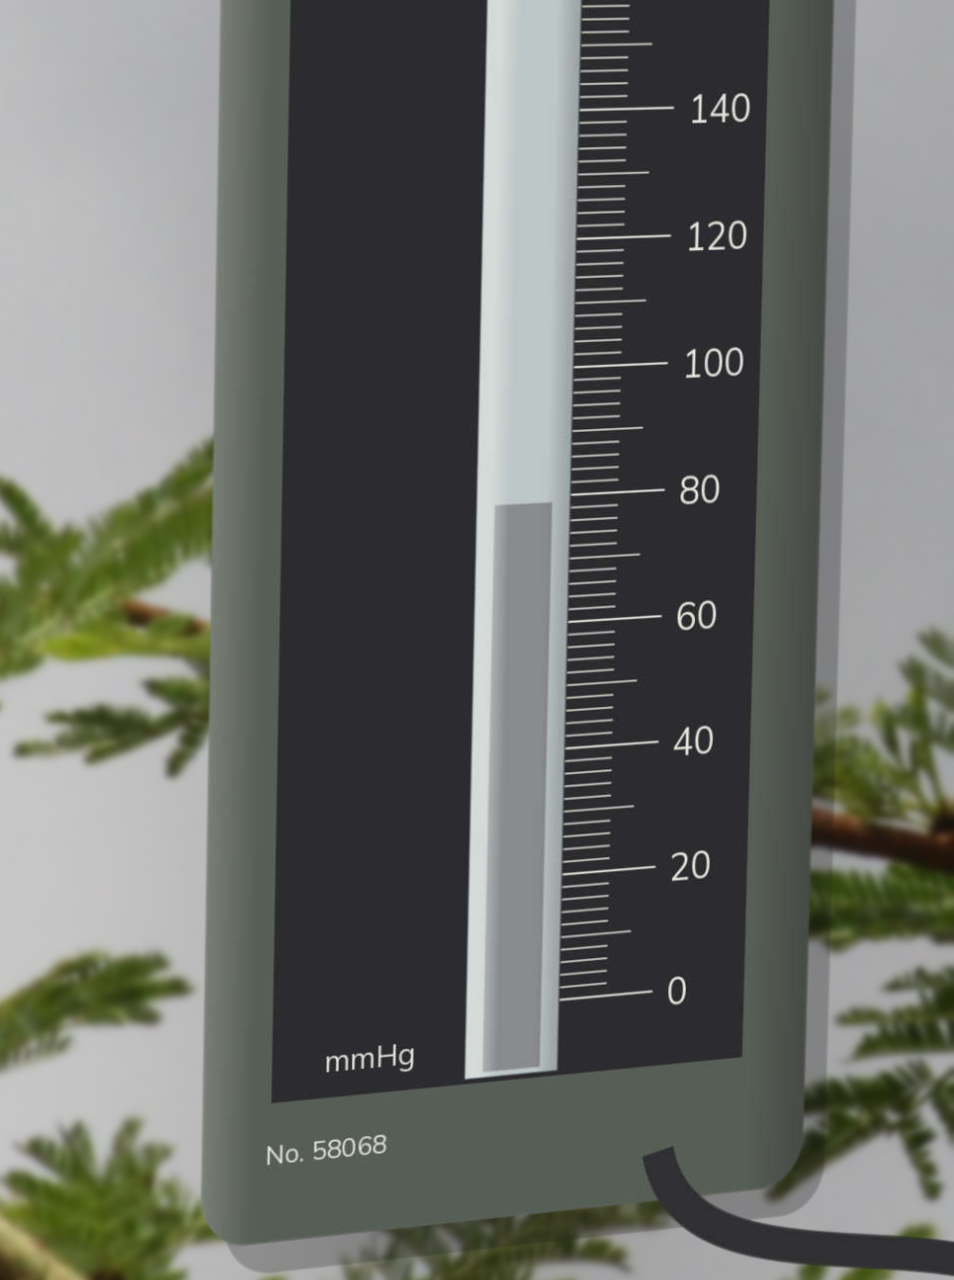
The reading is 79 mmHg
